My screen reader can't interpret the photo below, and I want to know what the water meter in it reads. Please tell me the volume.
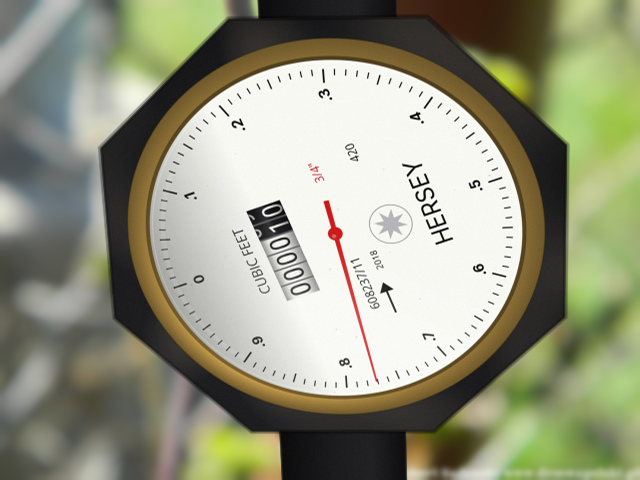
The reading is 9.77 ft³
